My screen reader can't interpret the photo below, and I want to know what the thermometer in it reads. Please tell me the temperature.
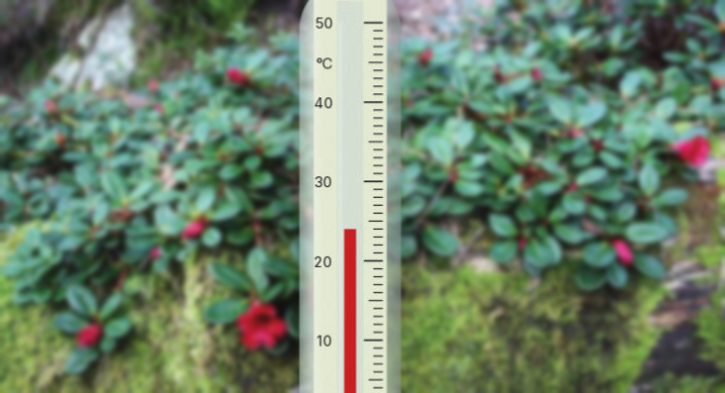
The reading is 24 °C
